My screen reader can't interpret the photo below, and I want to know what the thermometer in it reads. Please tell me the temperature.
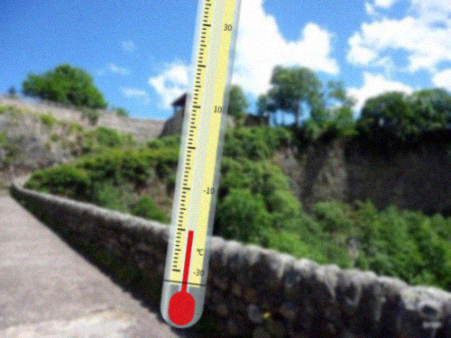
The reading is -20 °C
